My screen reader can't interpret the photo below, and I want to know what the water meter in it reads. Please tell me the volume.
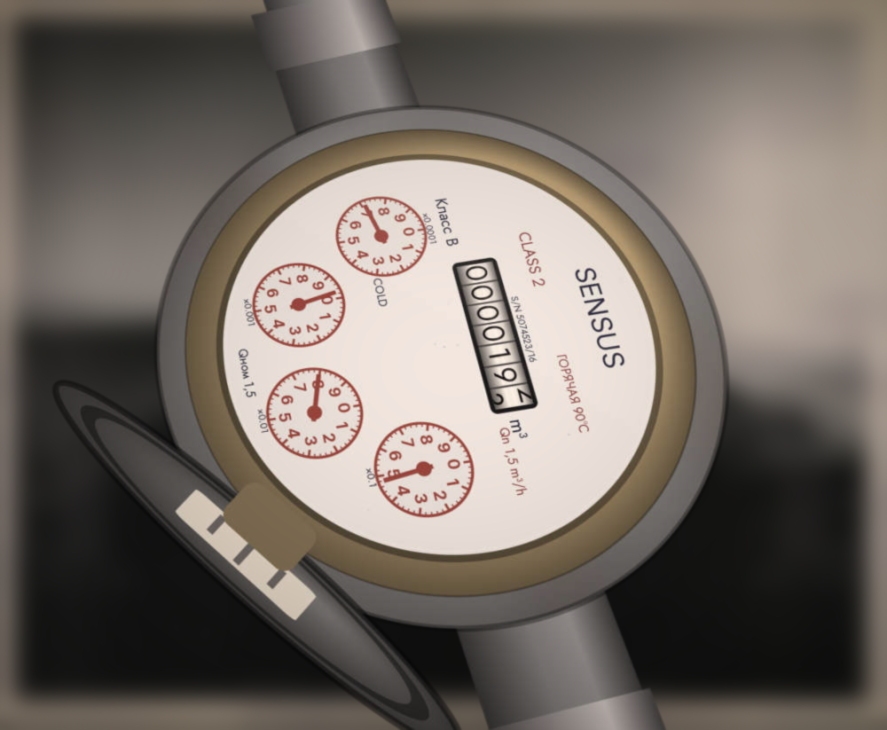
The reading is 192.4797 m³
